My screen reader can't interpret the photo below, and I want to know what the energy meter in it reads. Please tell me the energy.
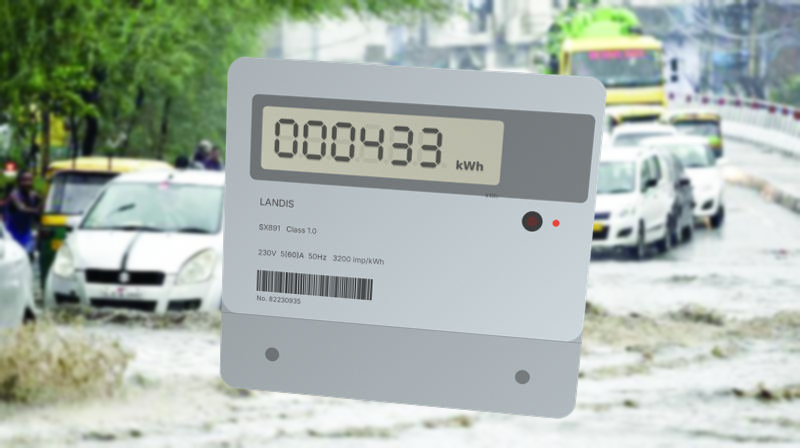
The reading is 433 kWh
